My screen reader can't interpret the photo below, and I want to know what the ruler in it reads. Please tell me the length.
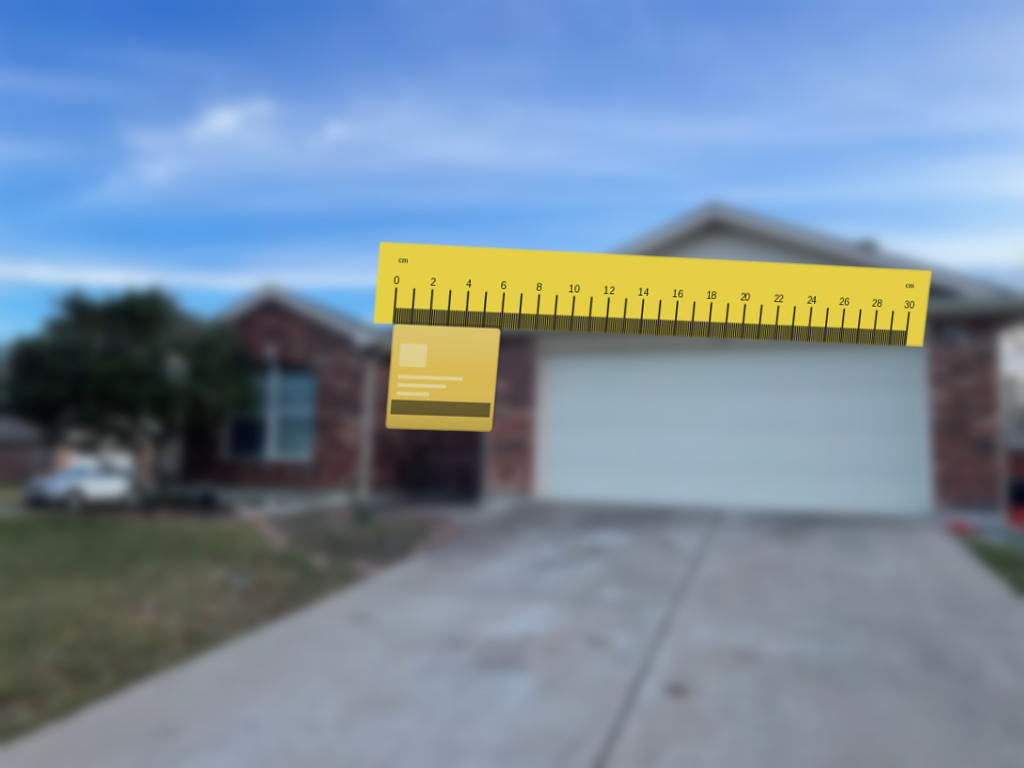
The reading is 6 cm
